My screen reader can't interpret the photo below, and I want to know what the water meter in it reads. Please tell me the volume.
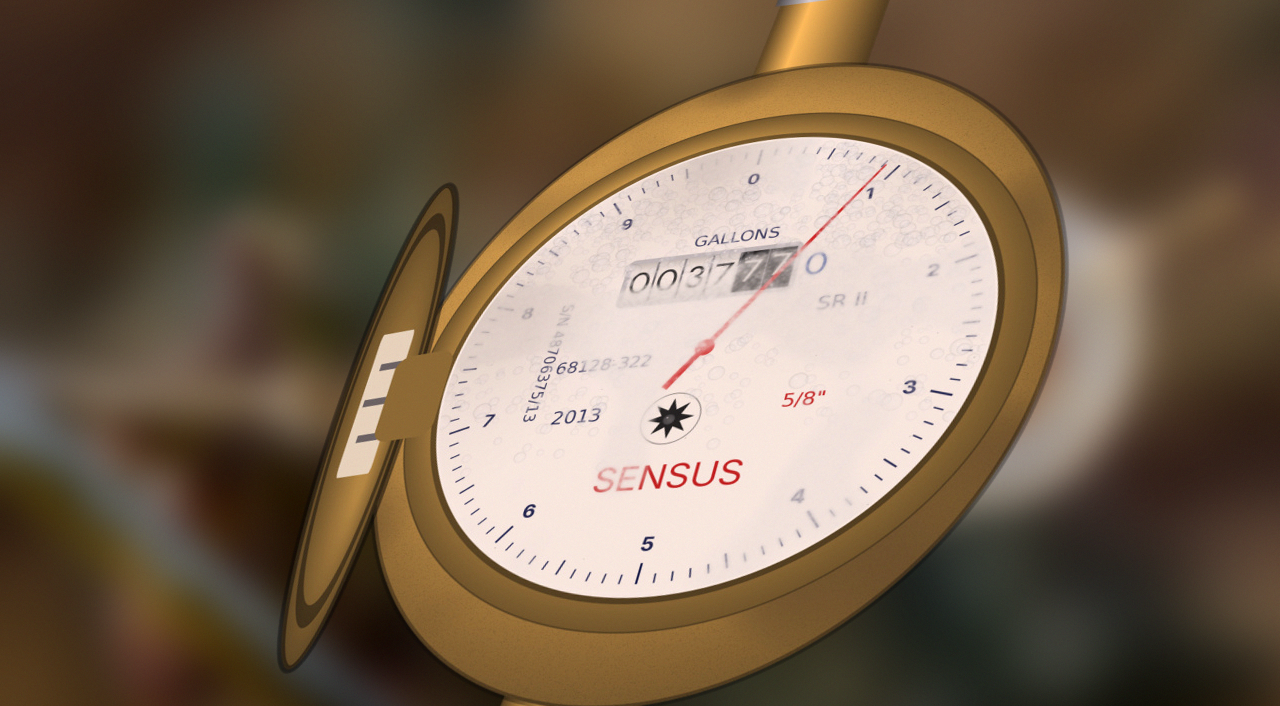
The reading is 37770.9 gal
